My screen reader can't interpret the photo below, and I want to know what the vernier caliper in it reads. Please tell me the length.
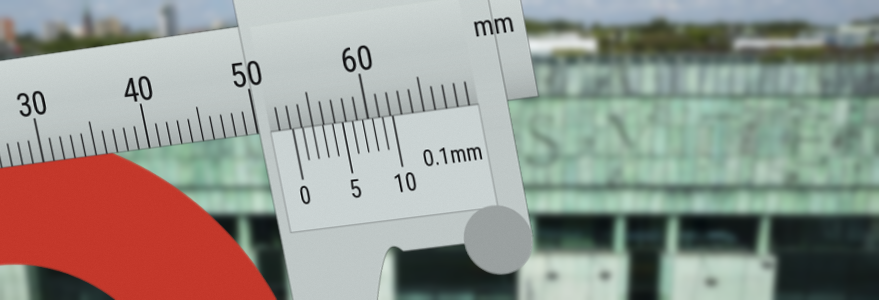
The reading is 53.2 mm
